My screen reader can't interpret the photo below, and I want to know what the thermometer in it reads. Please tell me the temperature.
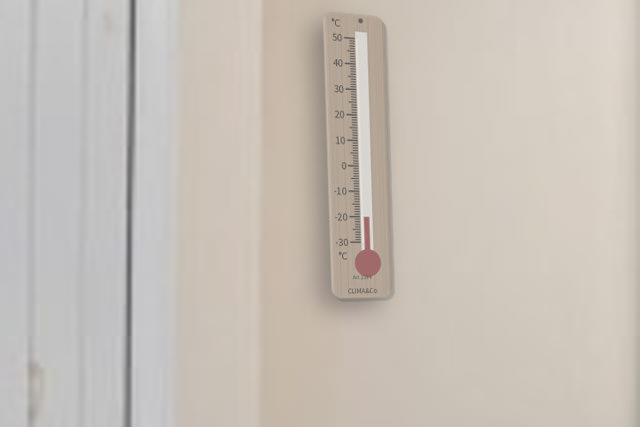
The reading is -20 °C
